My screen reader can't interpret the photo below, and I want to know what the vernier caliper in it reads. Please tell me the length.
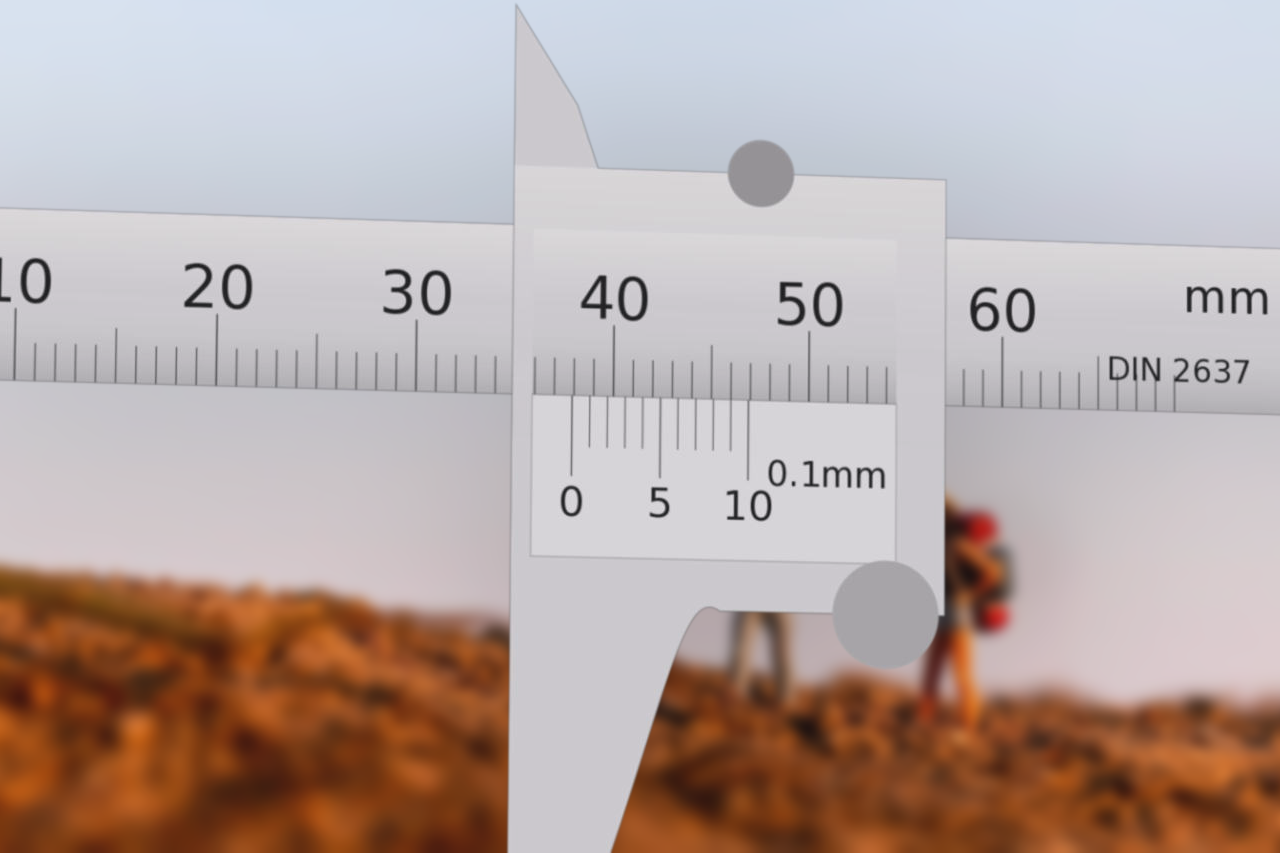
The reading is 37.9 mm
